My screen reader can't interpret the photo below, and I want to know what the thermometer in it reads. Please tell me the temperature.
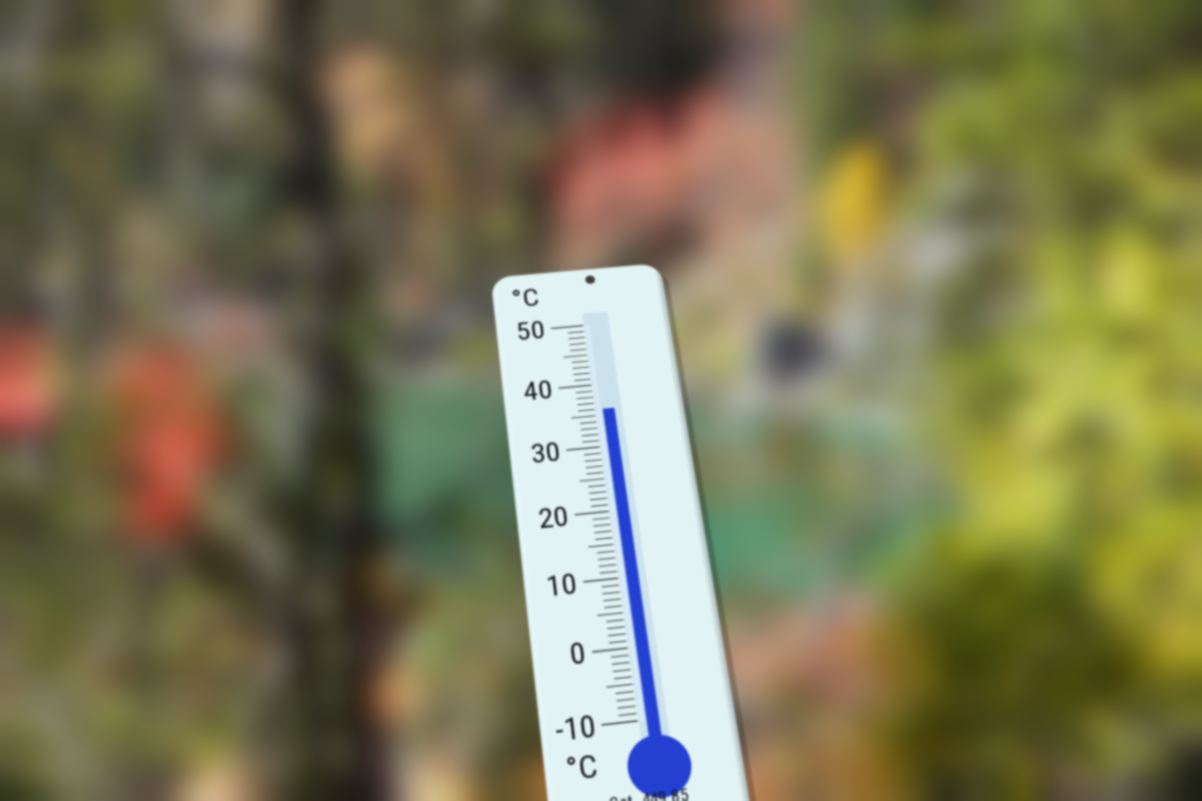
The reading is 36 °C
